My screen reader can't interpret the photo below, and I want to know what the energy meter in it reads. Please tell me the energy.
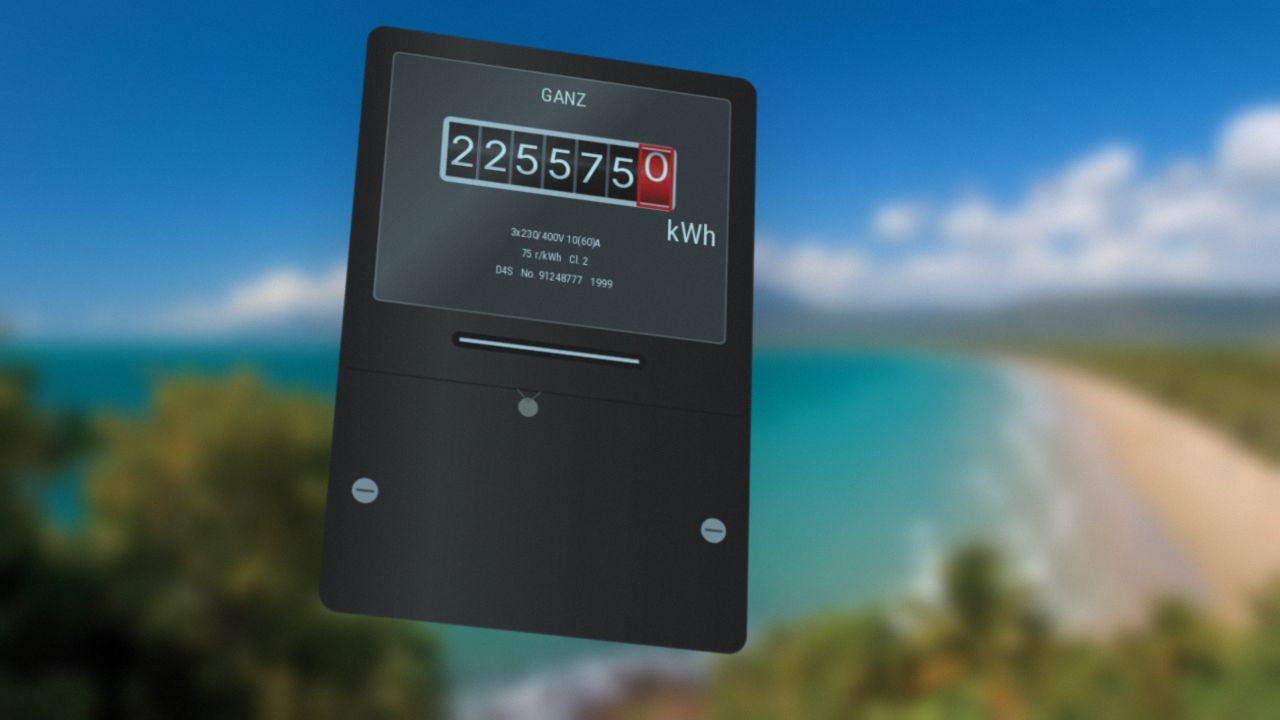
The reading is 225575.0 kWh
